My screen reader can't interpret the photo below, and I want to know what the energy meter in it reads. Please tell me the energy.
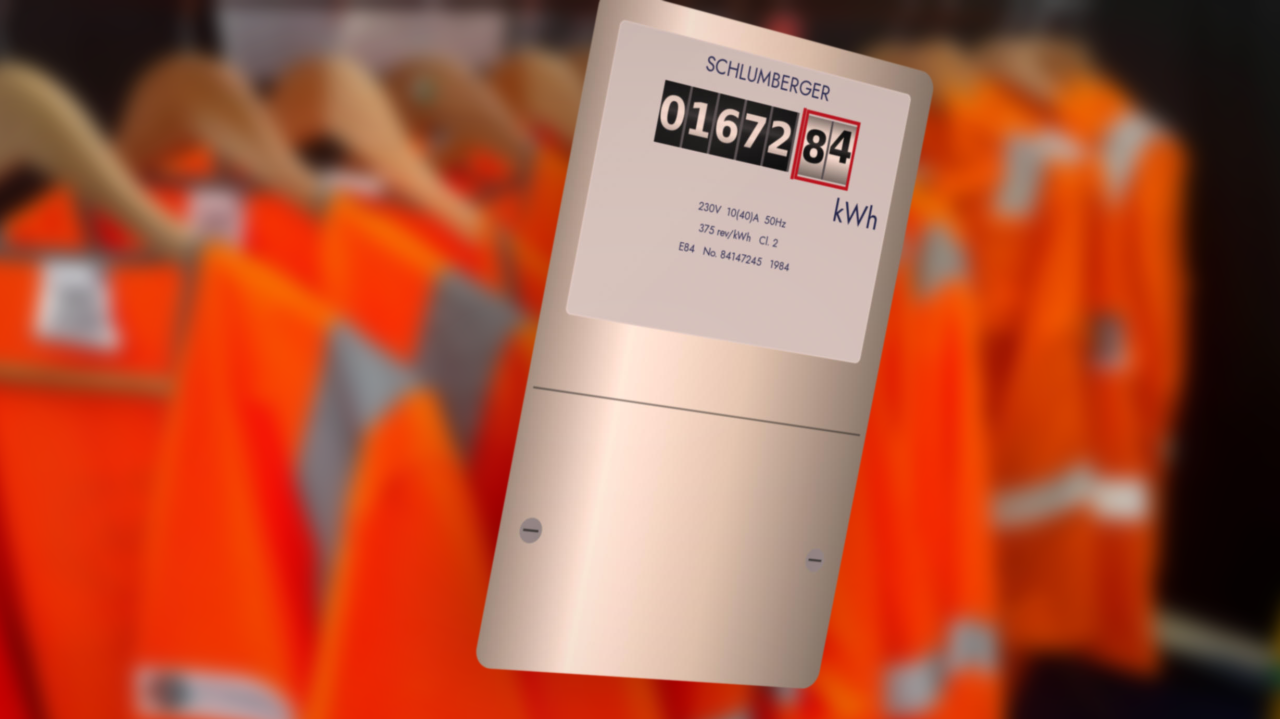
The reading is 1672.84 kWh
